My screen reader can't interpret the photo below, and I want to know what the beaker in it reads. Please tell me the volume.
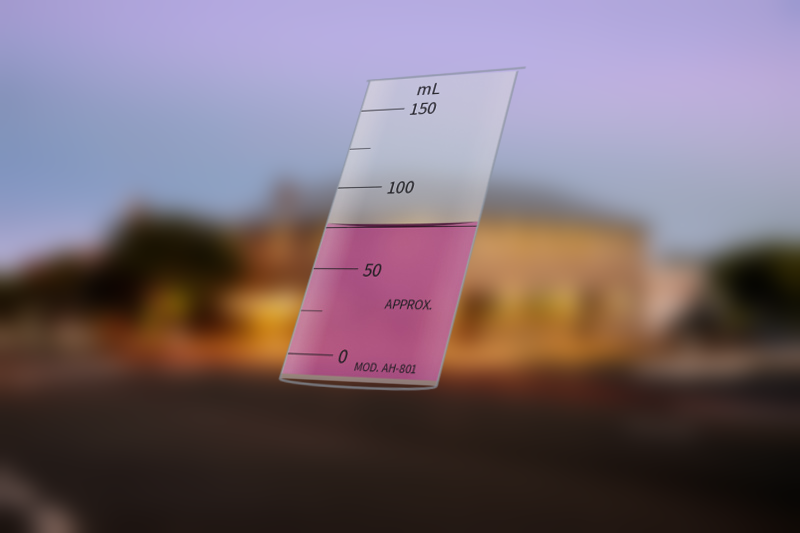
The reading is 75 mL
